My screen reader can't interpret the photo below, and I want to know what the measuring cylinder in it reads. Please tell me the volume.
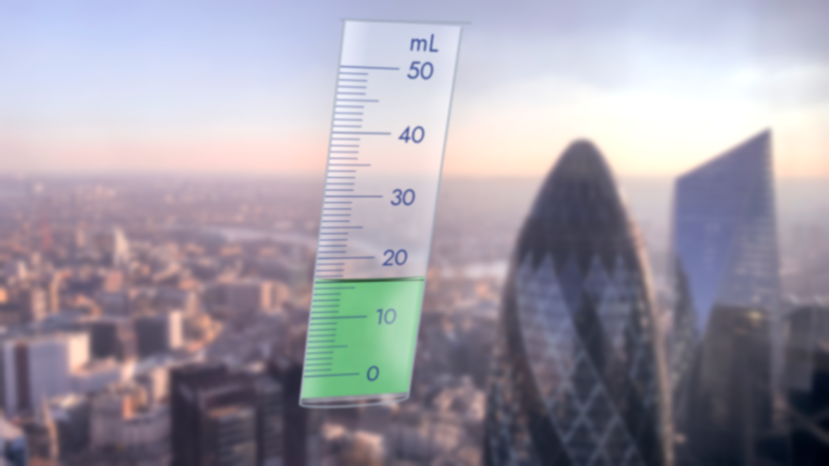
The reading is 16 mL
